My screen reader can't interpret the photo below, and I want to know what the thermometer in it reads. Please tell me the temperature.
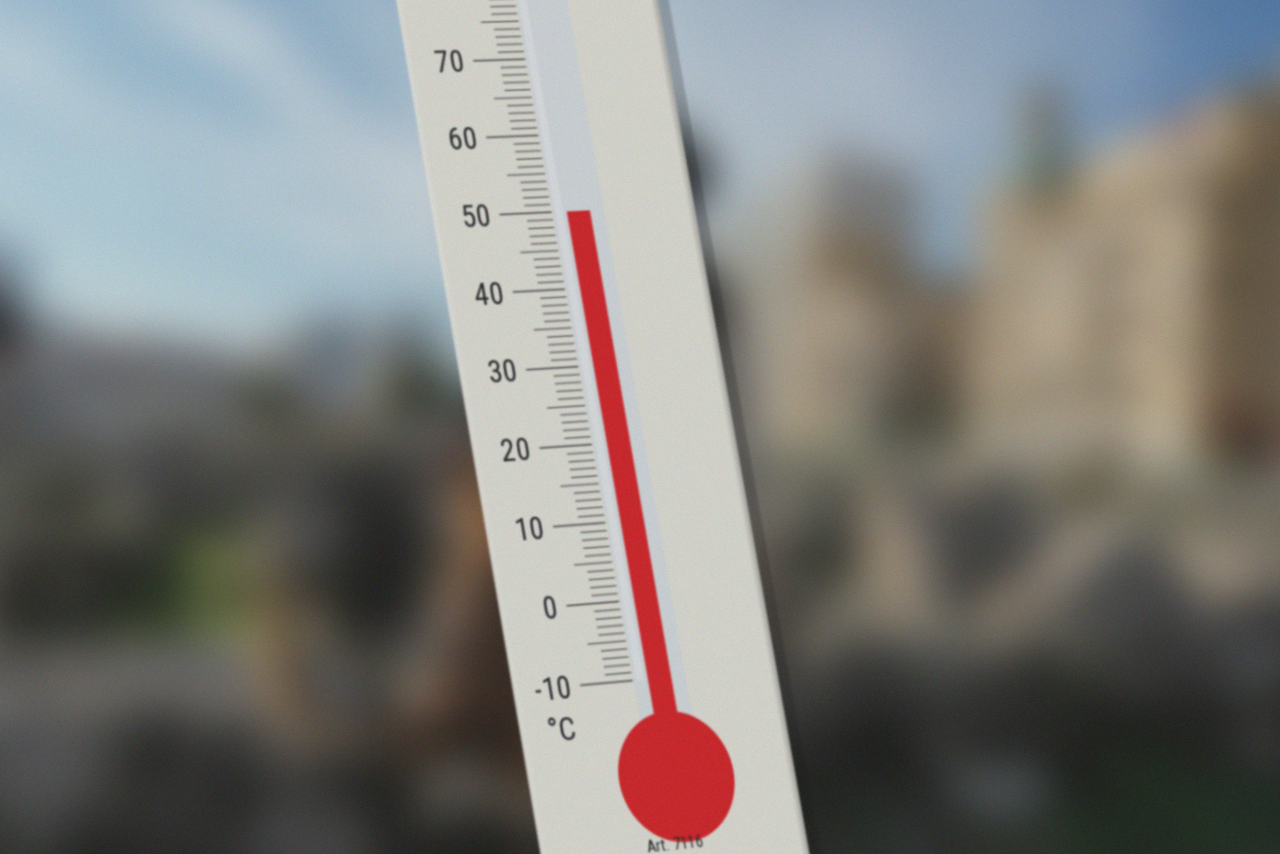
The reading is 50 °C
